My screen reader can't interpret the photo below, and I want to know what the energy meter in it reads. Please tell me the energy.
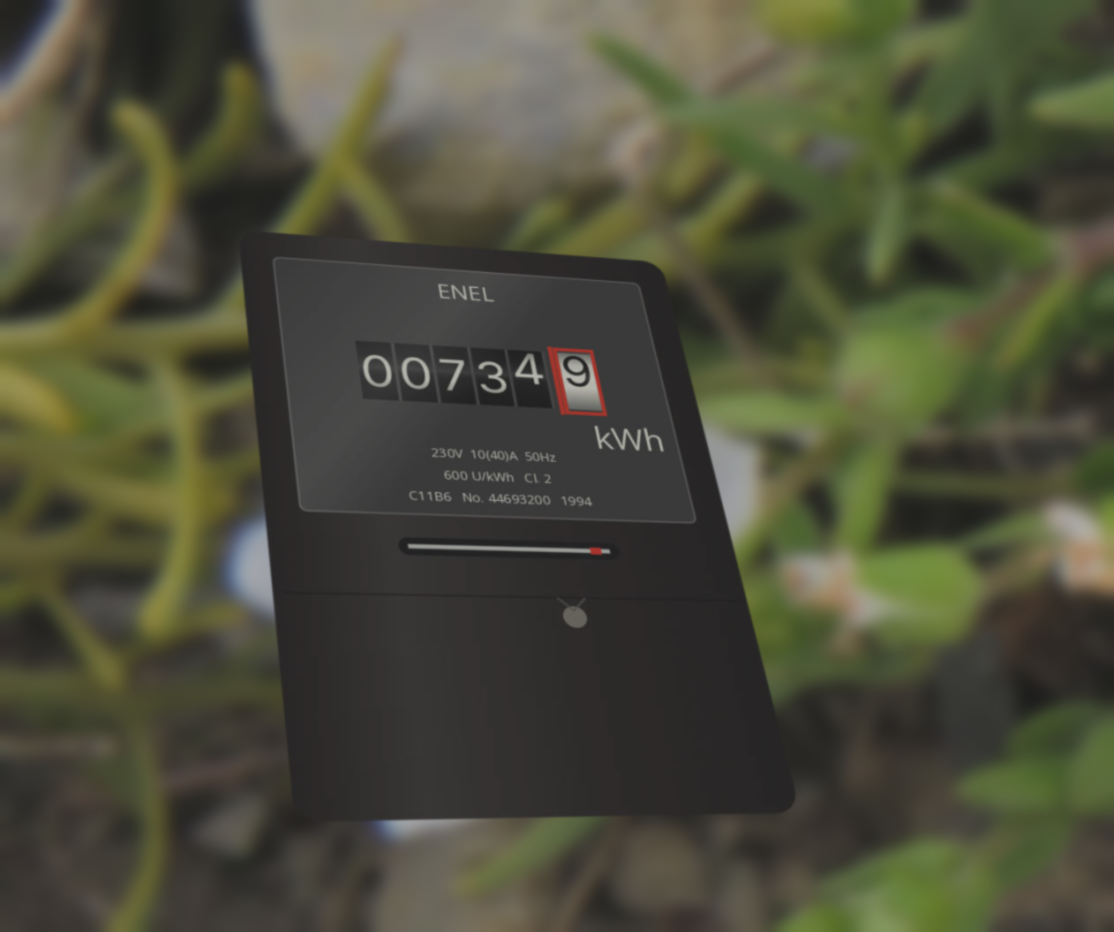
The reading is 734.9 kWh
